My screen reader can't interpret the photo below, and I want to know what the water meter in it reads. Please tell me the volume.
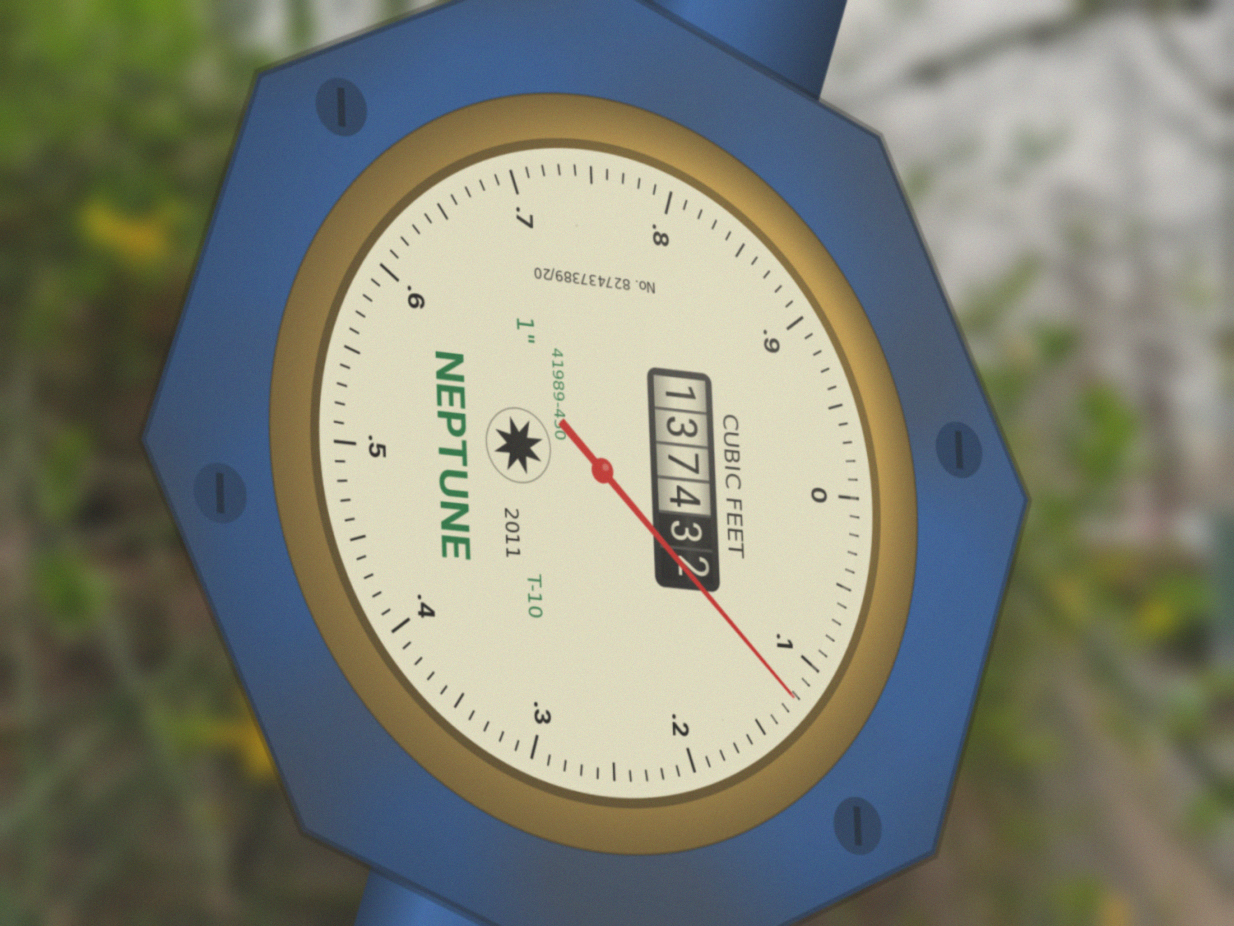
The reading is 137432.12 ft³
